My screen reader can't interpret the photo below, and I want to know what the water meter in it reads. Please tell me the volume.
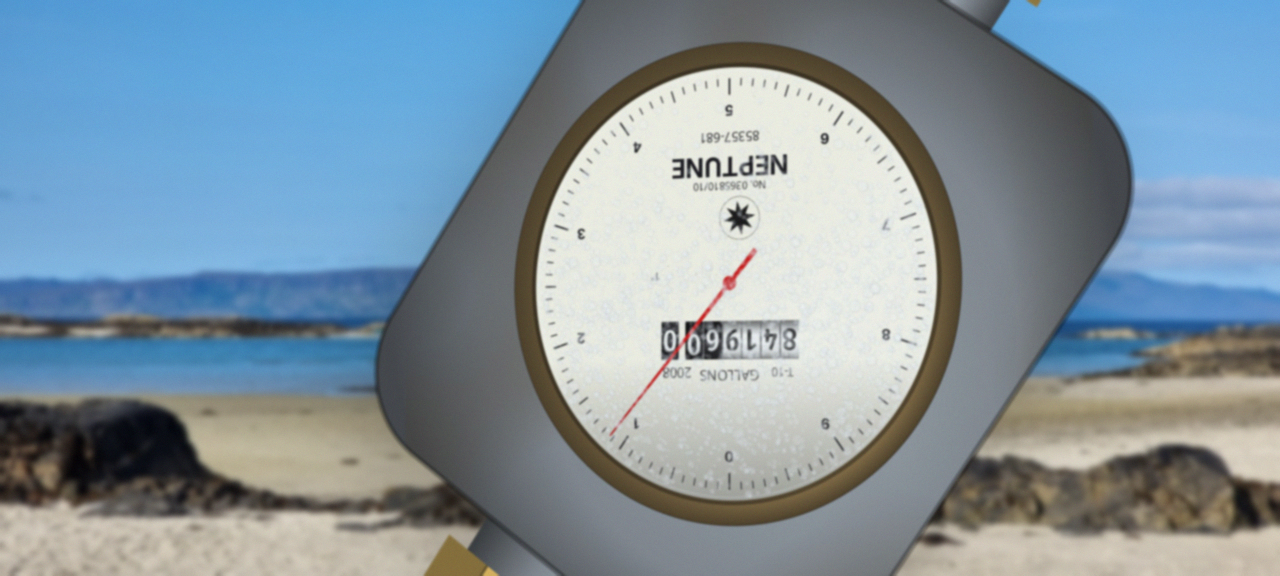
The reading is 8419601.1 gal
